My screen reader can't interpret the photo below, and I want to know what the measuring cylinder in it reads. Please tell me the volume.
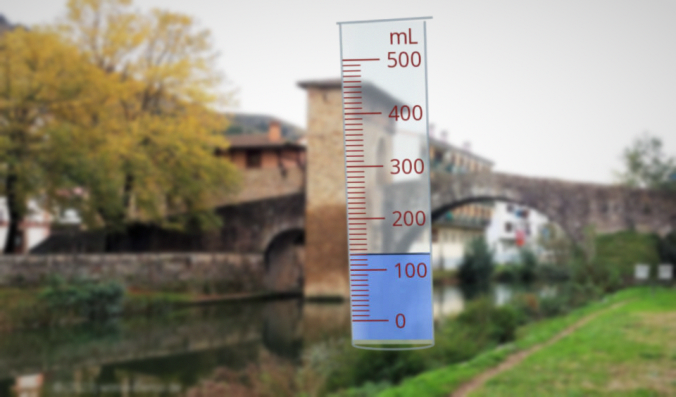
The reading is 130 mL
